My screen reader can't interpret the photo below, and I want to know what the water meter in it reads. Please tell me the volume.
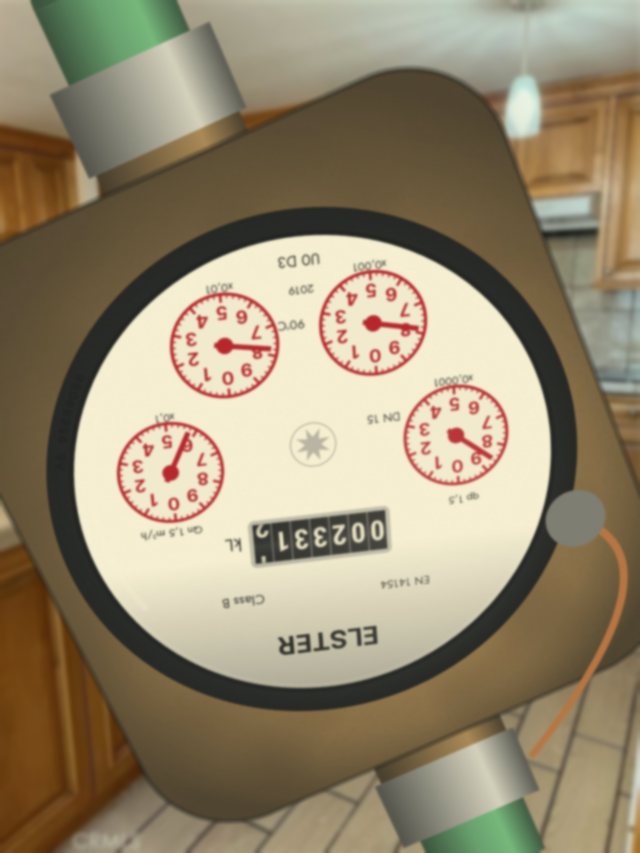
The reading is 23311.5778 kL
